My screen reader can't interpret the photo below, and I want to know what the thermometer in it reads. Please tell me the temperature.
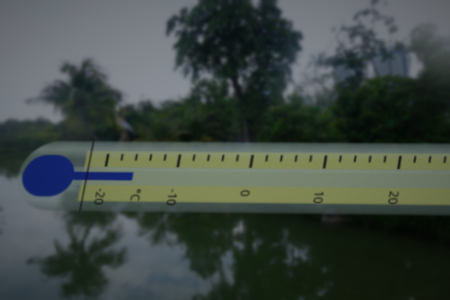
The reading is -16 °C
